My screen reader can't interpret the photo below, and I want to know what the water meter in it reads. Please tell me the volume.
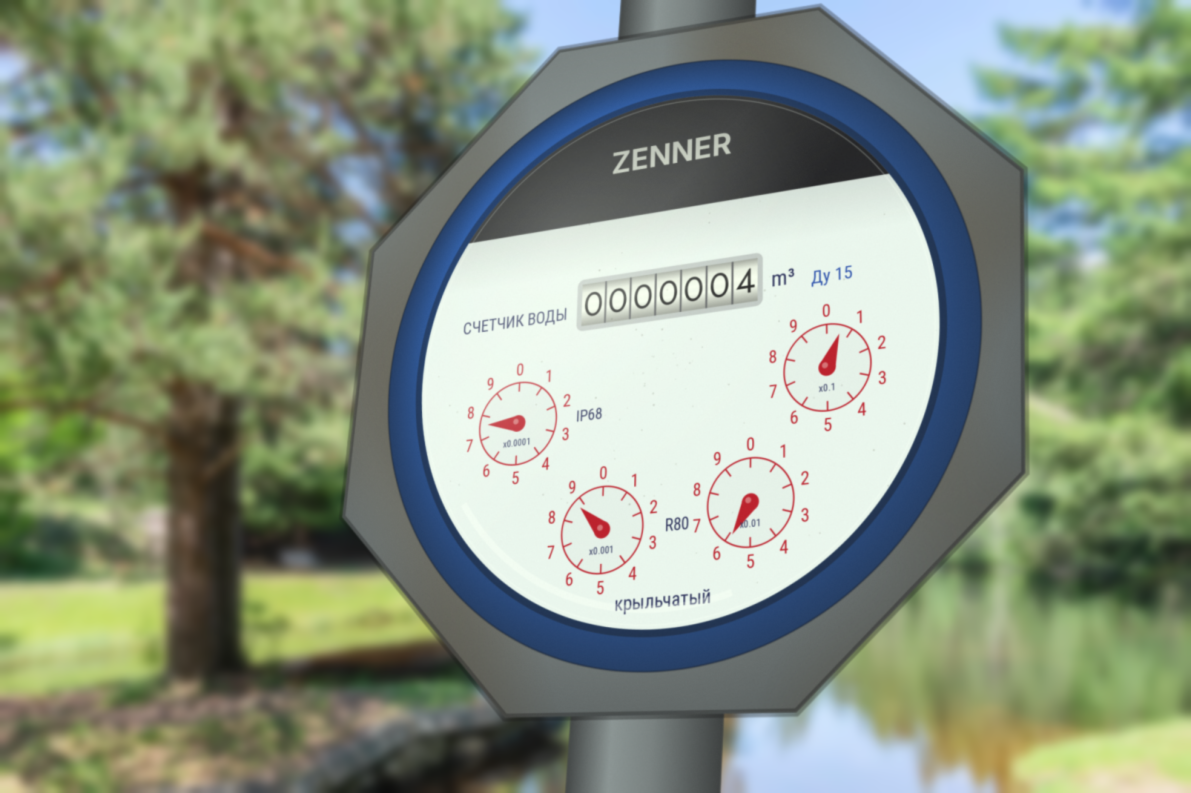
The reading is 4.0587 m³
